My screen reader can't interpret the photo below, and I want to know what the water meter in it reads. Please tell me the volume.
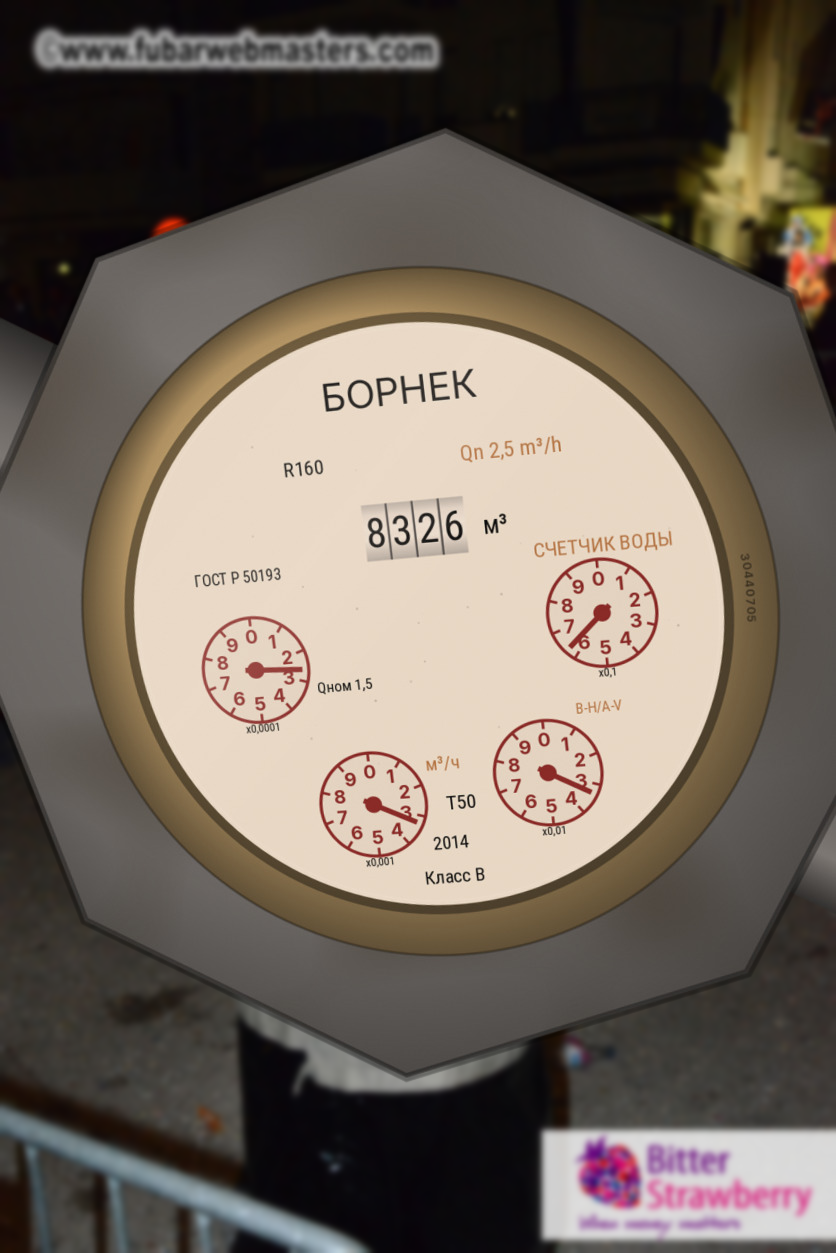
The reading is 8326.6332 m³
